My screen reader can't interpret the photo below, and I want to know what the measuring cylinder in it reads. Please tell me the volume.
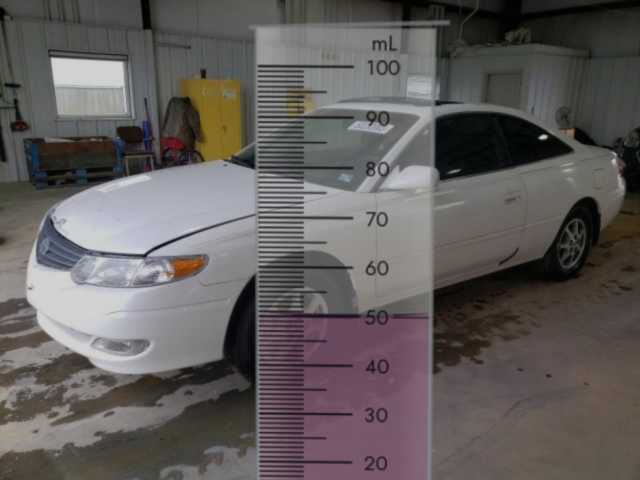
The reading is 50 mL
